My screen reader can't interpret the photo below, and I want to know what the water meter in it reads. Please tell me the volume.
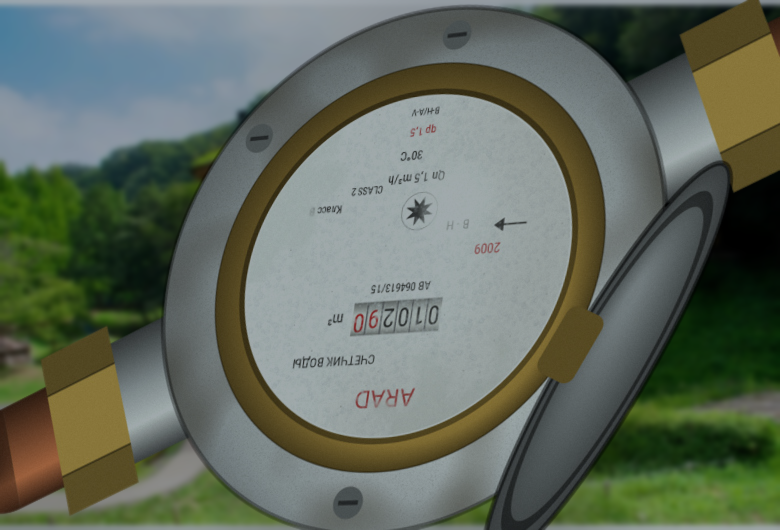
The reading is 102.90 m³
